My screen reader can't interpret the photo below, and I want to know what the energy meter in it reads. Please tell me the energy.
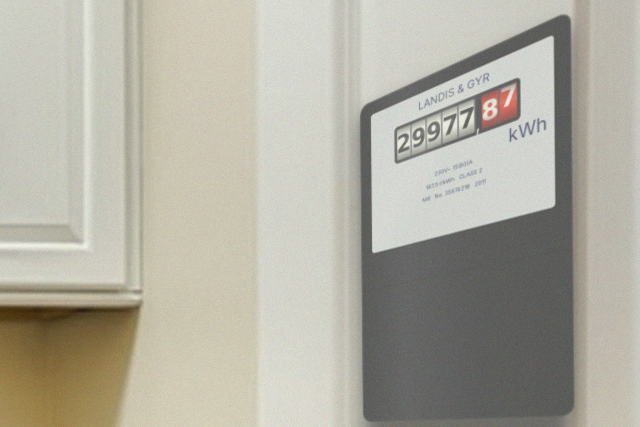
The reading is 29977.87 kWh
